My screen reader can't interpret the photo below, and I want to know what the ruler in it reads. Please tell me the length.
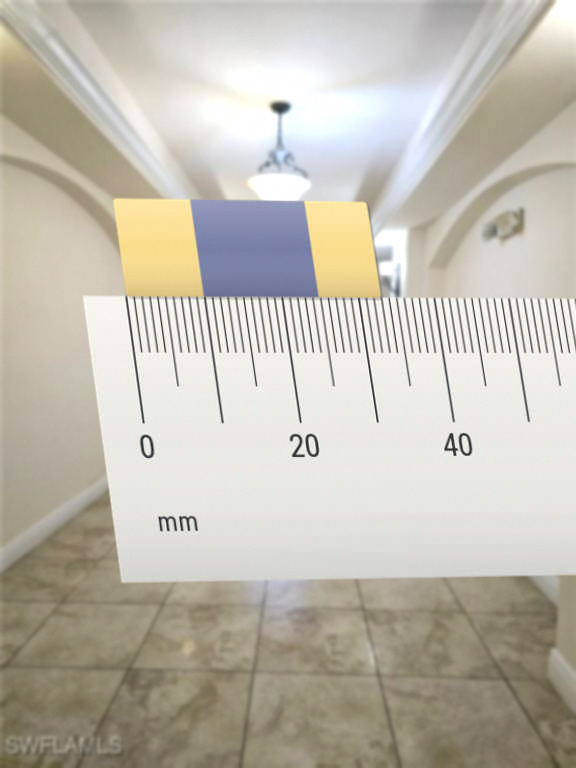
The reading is 33 mm
